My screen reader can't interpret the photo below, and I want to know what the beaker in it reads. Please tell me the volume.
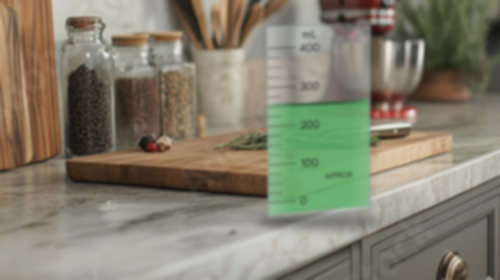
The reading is 250 mL
